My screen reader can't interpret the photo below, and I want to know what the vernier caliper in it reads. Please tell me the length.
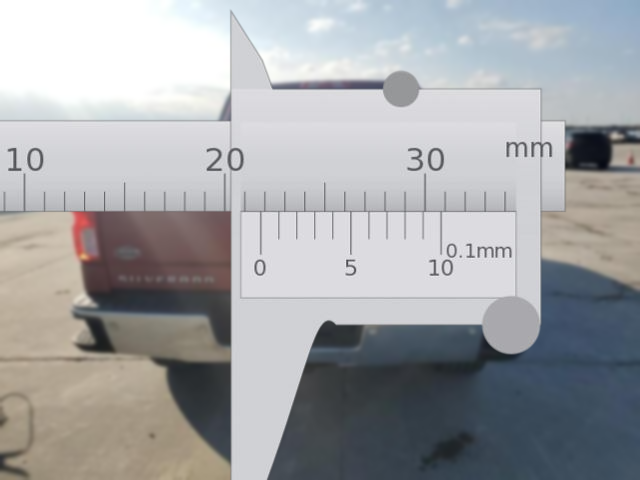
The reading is 21.8 mm
